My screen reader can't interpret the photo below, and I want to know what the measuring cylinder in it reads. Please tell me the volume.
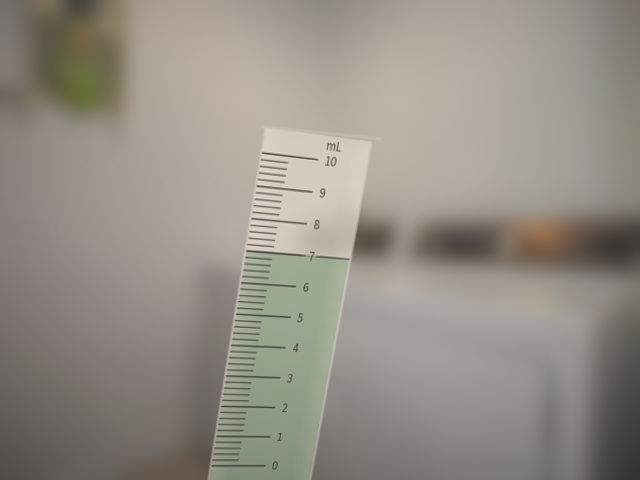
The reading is 7 mL
